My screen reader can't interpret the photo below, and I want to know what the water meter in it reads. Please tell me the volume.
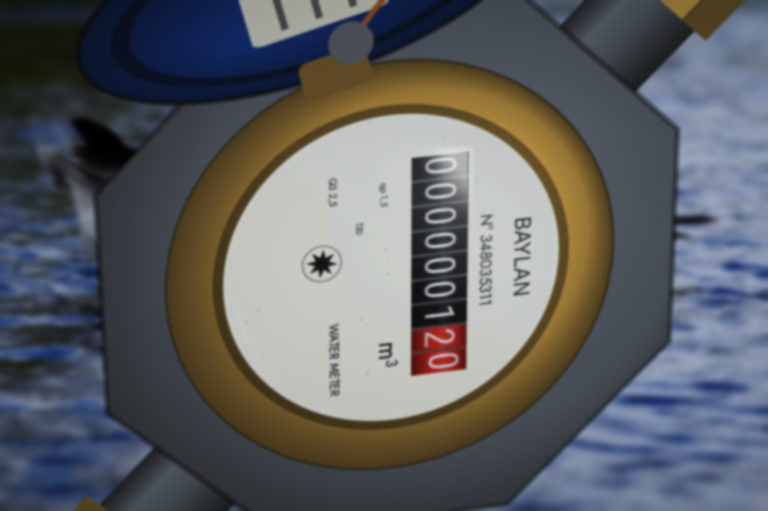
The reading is 1.20 m³
